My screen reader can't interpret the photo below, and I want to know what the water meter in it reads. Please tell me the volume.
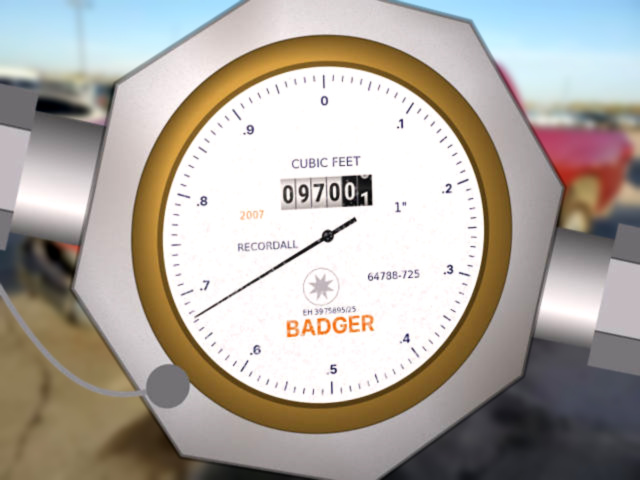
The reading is 97000.67 ft³
